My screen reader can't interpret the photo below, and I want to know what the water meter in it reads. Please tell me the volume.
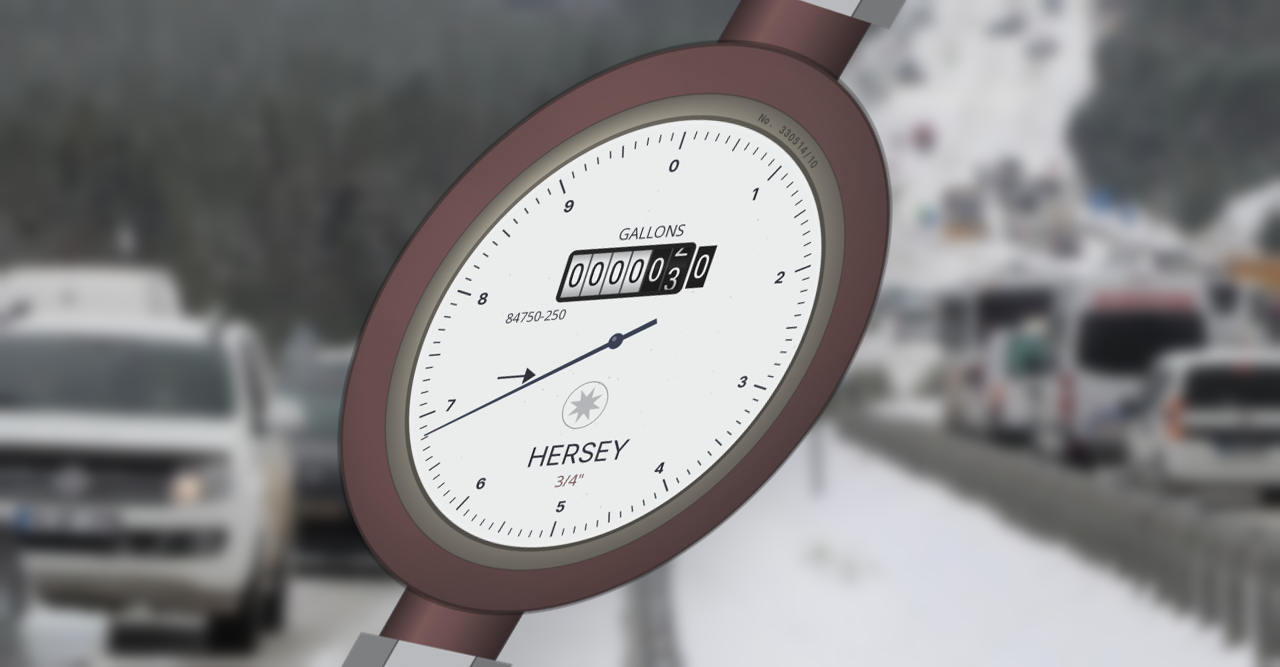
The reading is 26.8 gal
